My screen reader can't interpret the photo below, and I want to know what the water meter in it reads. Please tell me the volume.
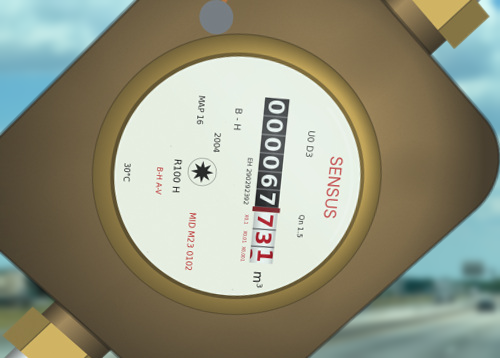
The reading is 67.731 m³
